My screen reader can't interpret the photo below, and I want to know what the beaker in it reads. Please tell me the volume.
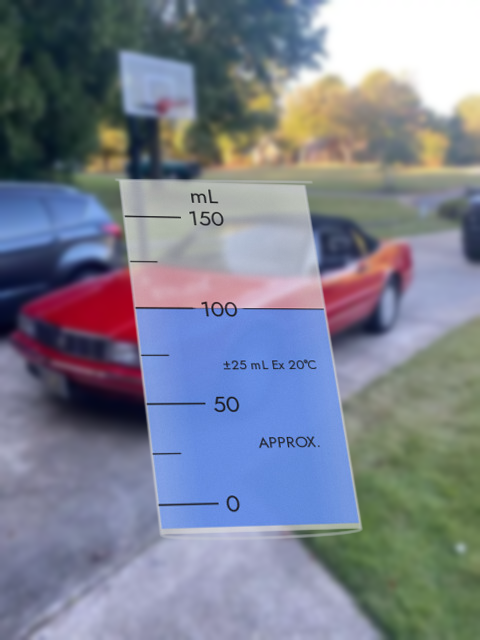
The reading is 100 mL
